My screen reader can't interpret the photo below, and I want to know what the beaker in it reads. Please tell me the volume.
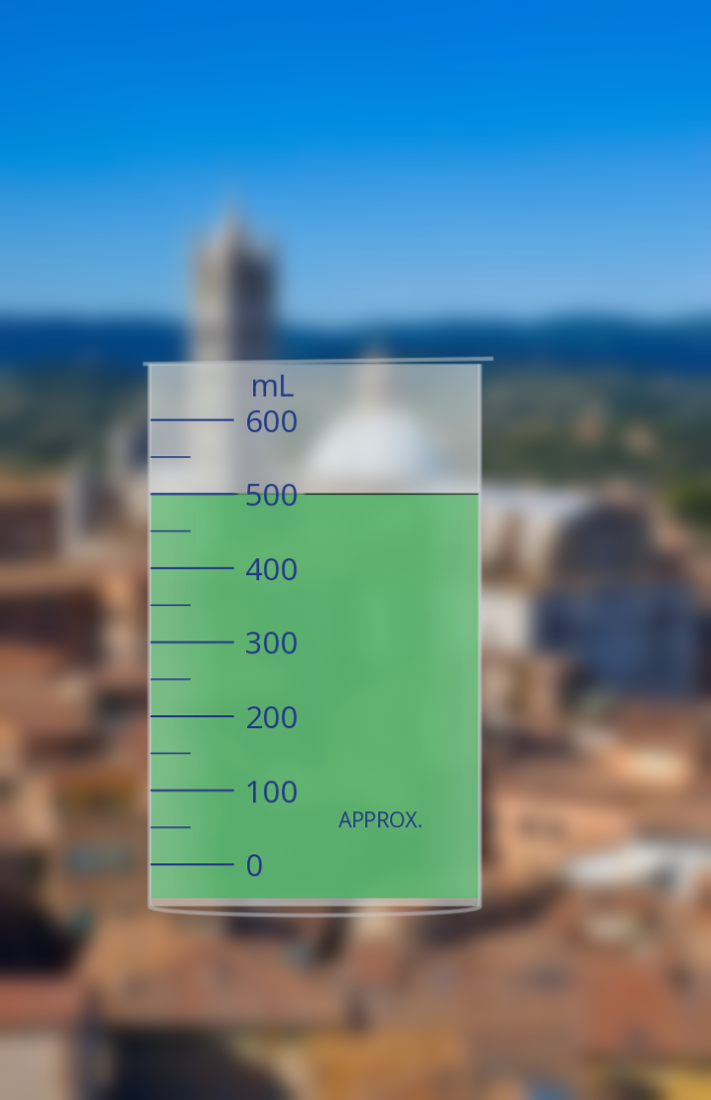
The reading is 500 mL
